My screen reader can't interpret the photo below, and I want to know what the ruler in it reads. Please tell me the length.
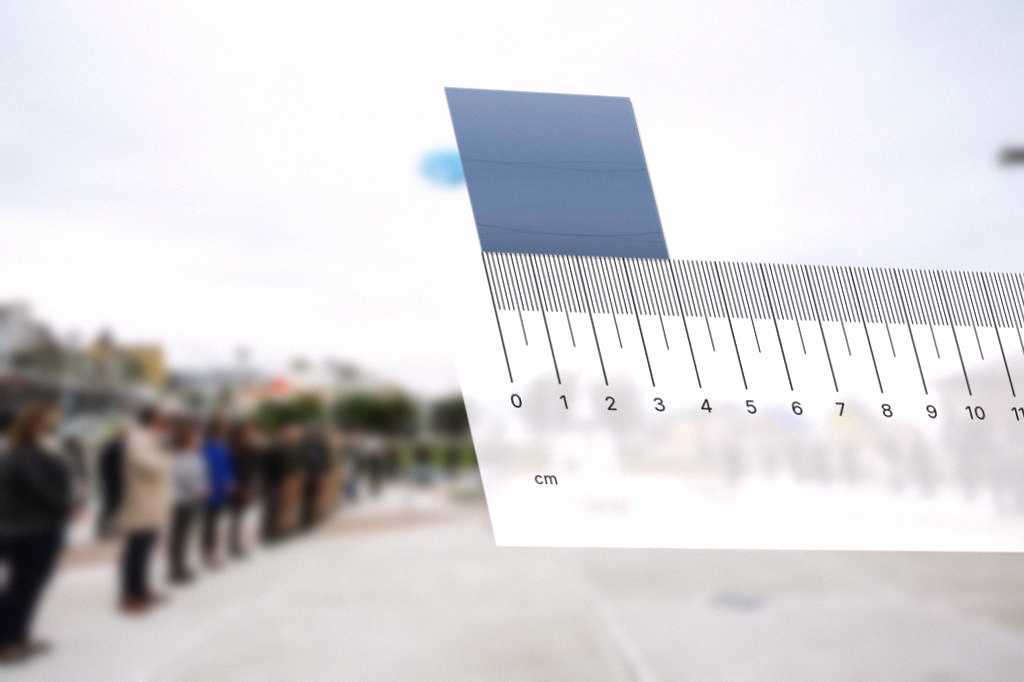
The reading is 4 cm
